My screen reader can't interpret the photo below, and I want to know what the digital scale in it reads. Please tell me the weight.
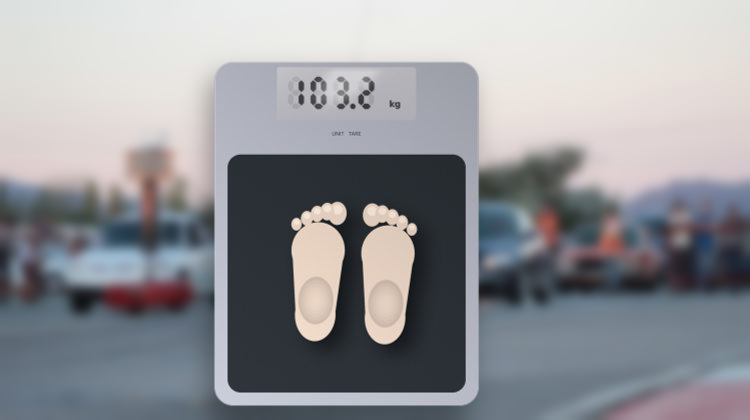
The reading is 103.2 kg
